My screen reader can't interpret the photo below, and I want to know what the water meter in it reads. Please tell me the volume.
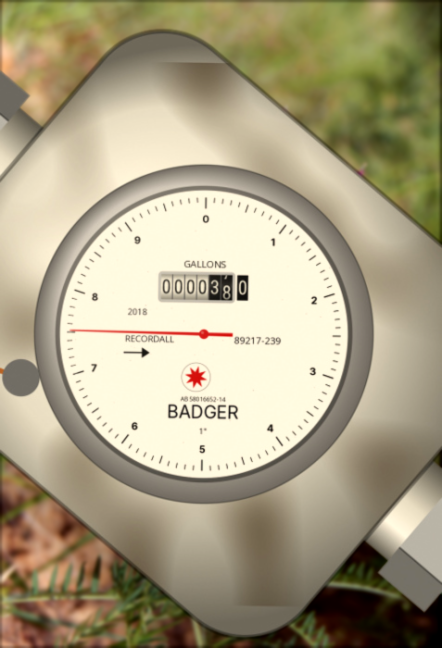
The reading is 377.5 gal
